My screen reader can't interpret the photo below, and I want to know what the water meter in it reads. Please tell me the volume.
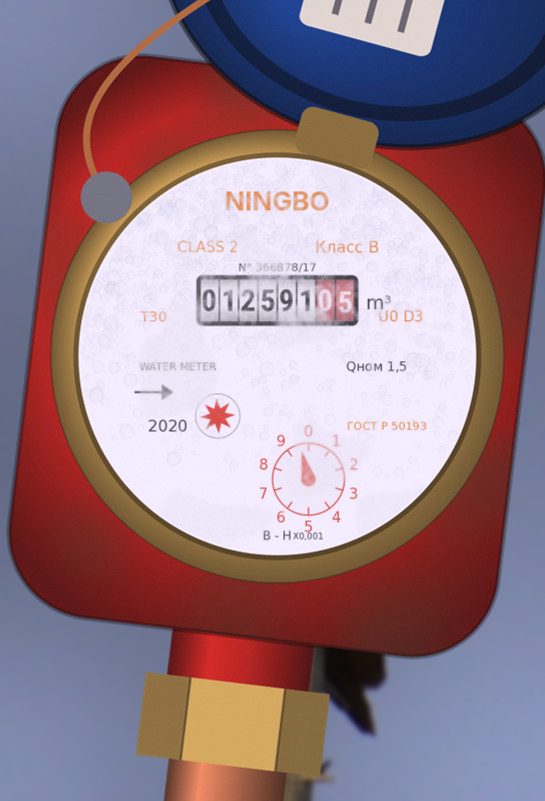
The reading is 12591.049 m³
